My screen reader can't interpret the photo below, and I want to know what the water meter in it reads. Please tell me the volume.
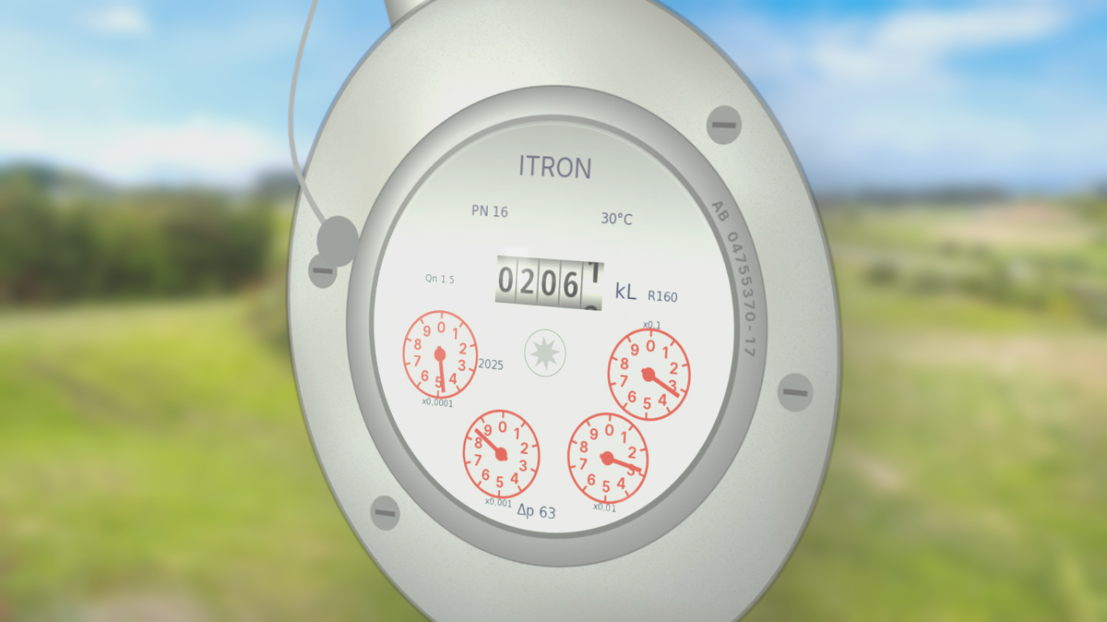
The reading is 2061.3284 kL
